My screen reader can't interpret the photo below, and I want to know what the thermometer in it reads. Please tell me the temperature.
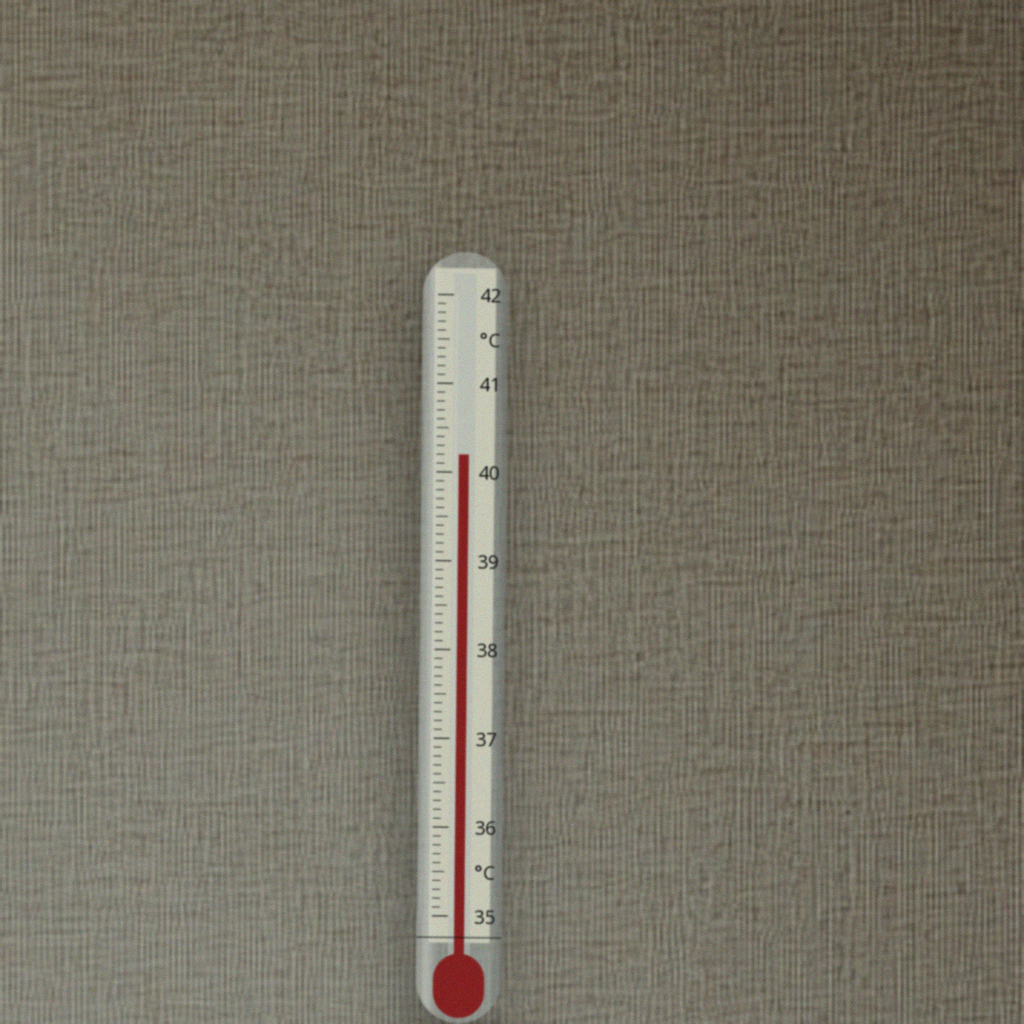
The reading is 40.2 °C
